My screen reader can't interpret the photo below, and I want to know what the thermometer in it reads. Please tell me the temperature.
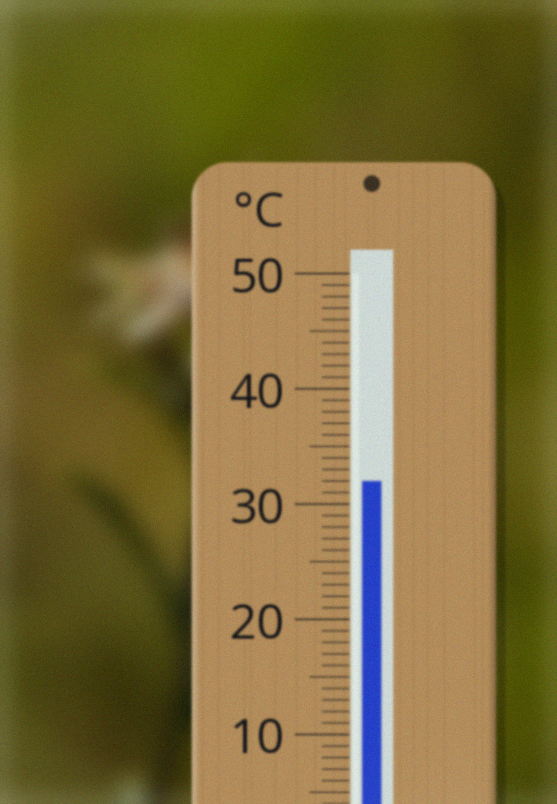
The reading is 32 °C
